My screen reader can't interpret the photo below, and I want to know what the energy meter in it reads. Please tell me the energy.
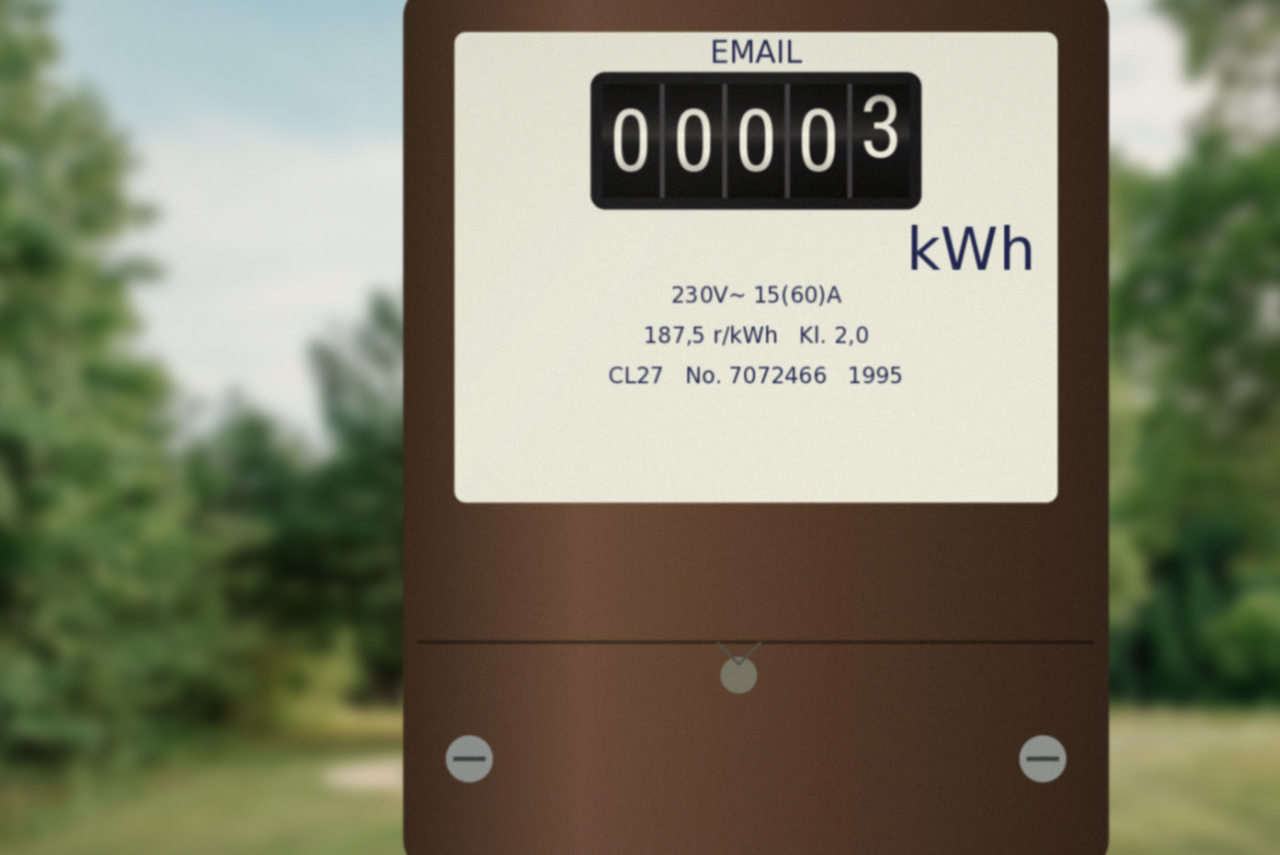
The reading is 3 kWh
